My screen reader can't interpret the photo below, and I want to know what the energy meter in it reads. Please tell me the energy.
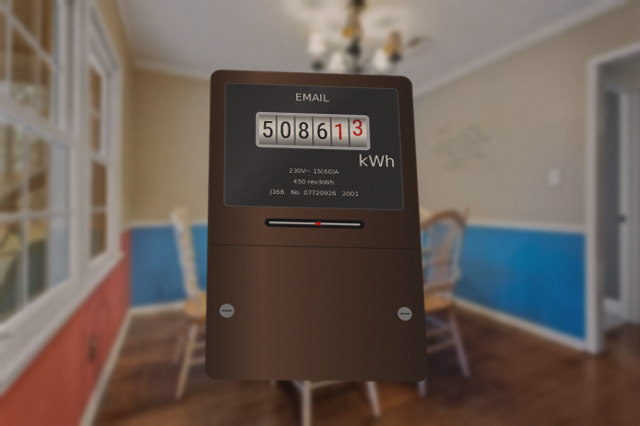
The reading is 5086.13 kWh
